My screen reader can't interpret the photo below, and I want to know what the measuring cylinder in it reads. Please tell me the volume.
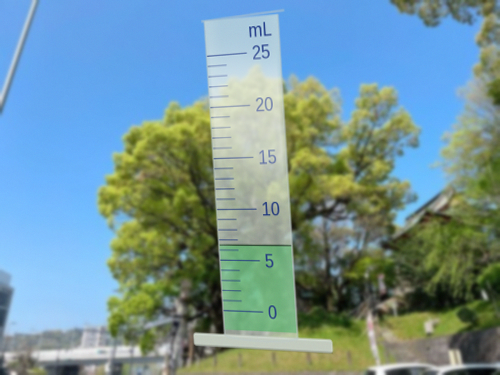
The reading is 6.5 mL
